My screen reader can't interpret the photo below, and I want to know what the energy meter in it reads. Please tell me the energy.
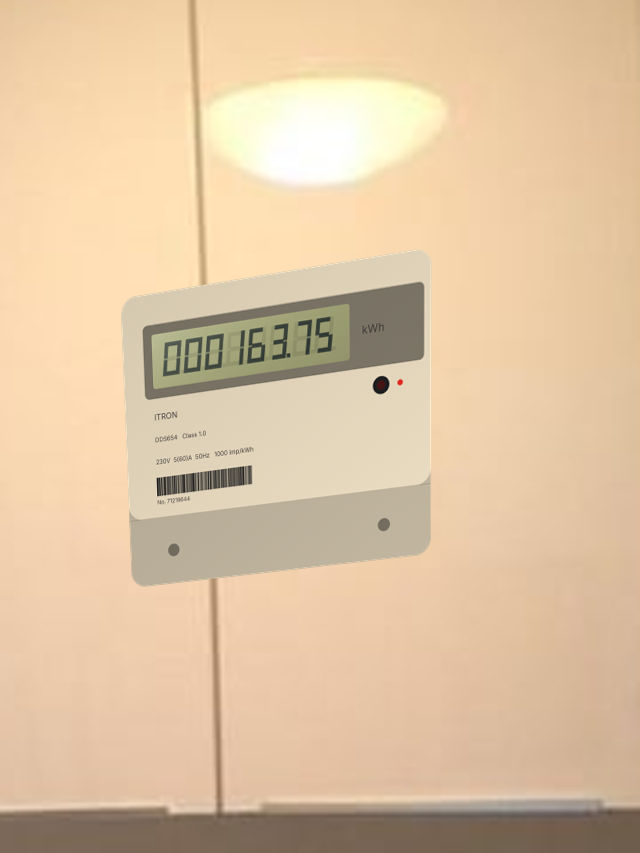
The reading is 163.75 kWh
